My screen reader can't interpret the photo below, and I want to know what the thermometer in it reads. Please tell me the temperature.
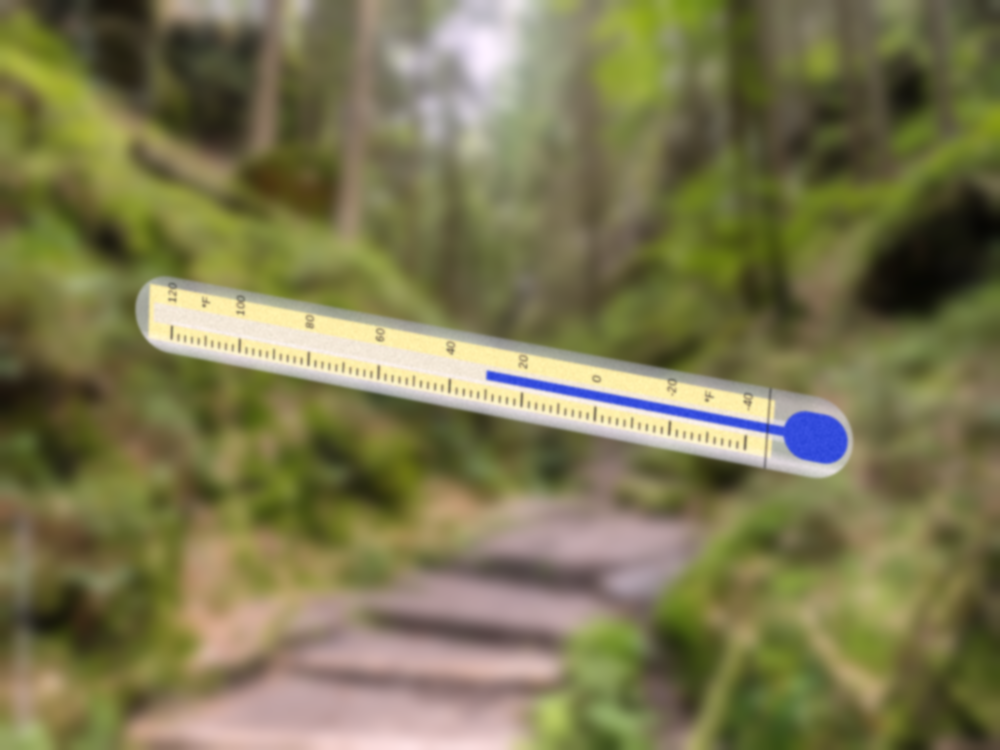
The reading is 30 °F
